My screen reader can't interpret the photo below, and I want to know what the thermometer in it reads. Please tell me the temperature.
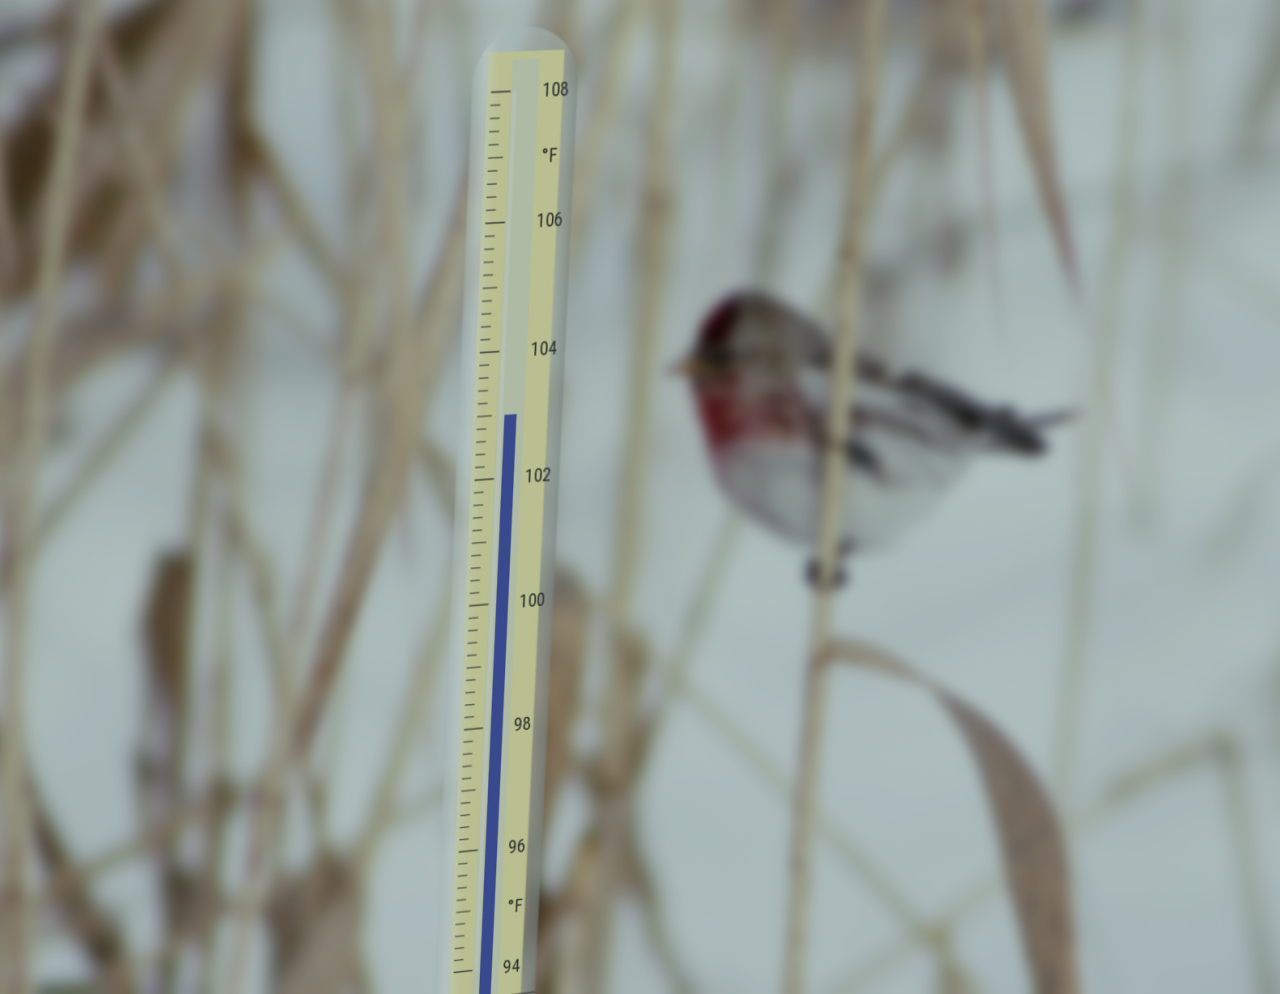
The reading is 103 °F
